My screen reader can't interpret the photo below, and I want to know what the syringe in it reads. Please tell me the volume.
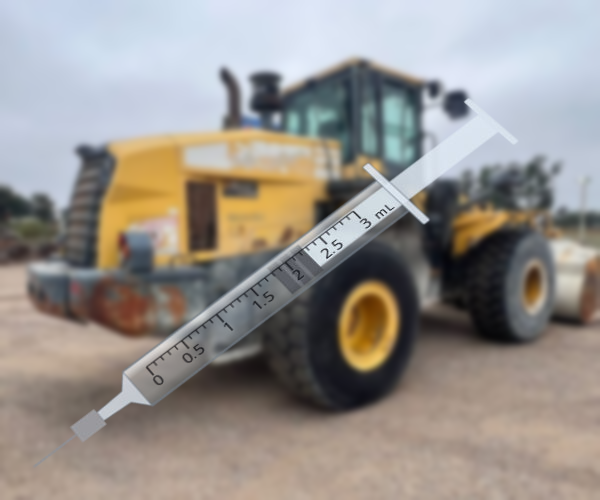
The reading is 1.8 mL
